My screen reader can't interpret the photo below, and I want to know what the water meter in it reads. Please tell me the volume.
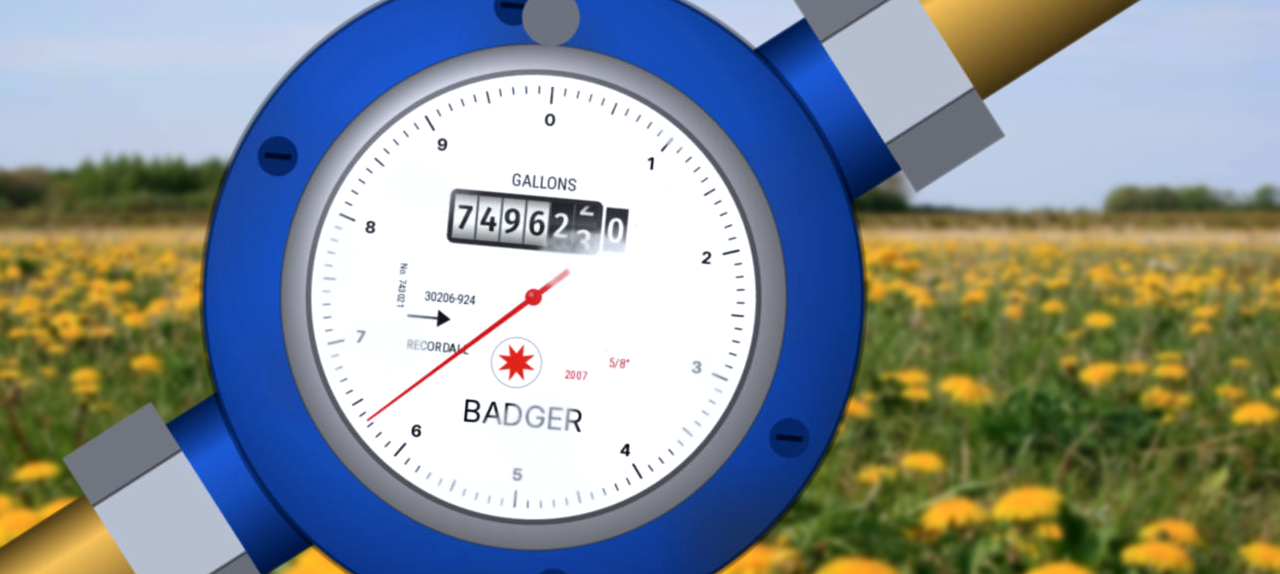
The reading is 7496226.3 gal
